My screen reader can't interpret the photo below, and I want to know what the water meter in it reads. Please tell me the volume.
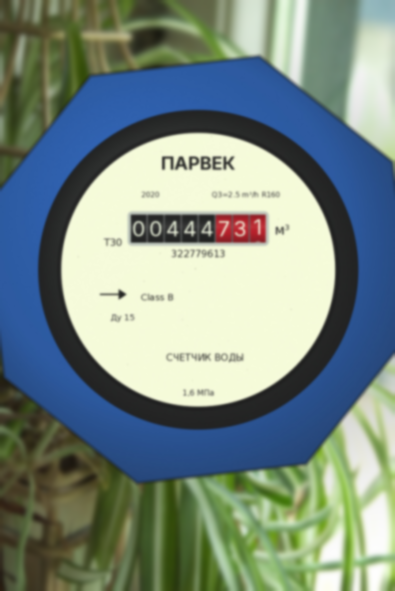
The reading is 444.731 m³
